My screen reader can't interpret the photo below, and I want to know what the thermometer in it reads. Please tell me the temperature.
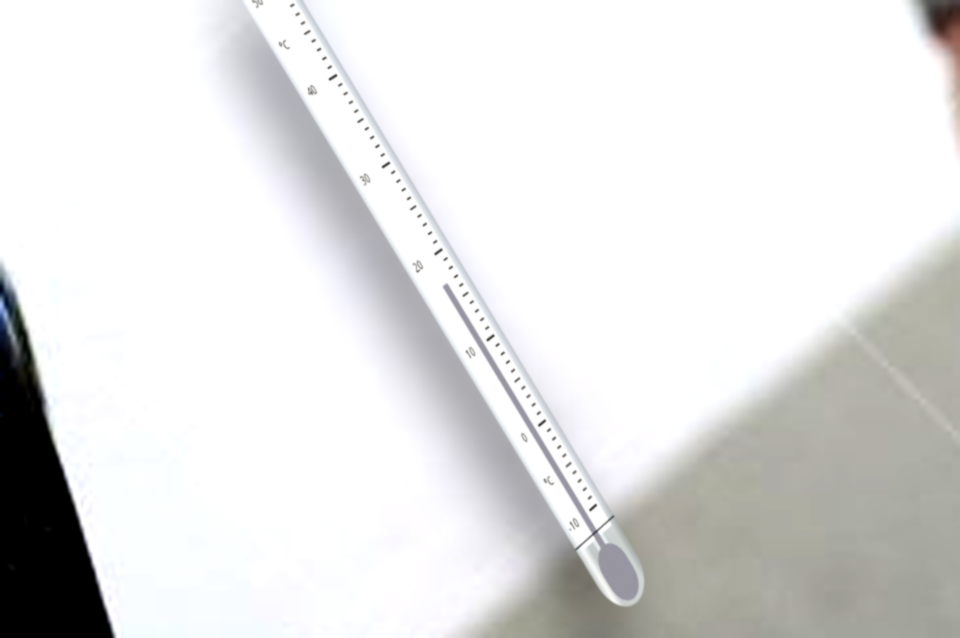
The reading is 17 °C
